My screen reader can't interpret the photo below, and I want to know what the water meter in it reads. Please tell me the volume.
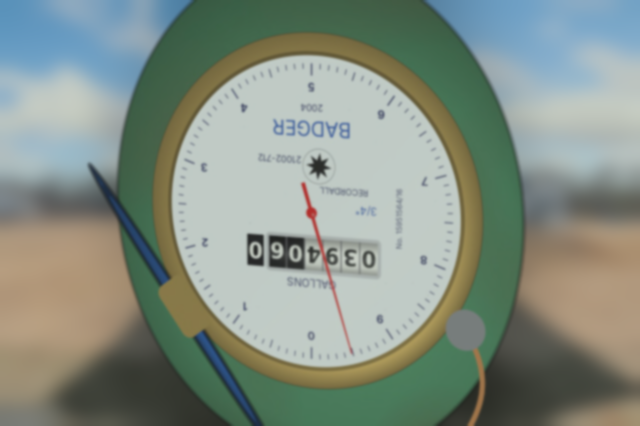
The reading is 394059.5 gal
